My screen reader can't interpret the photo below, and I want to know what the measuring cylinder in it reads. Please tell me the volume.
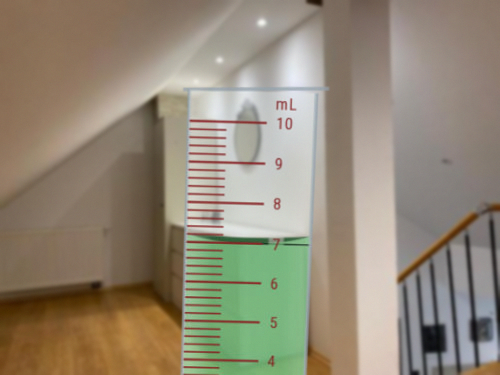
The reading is 7 mL
